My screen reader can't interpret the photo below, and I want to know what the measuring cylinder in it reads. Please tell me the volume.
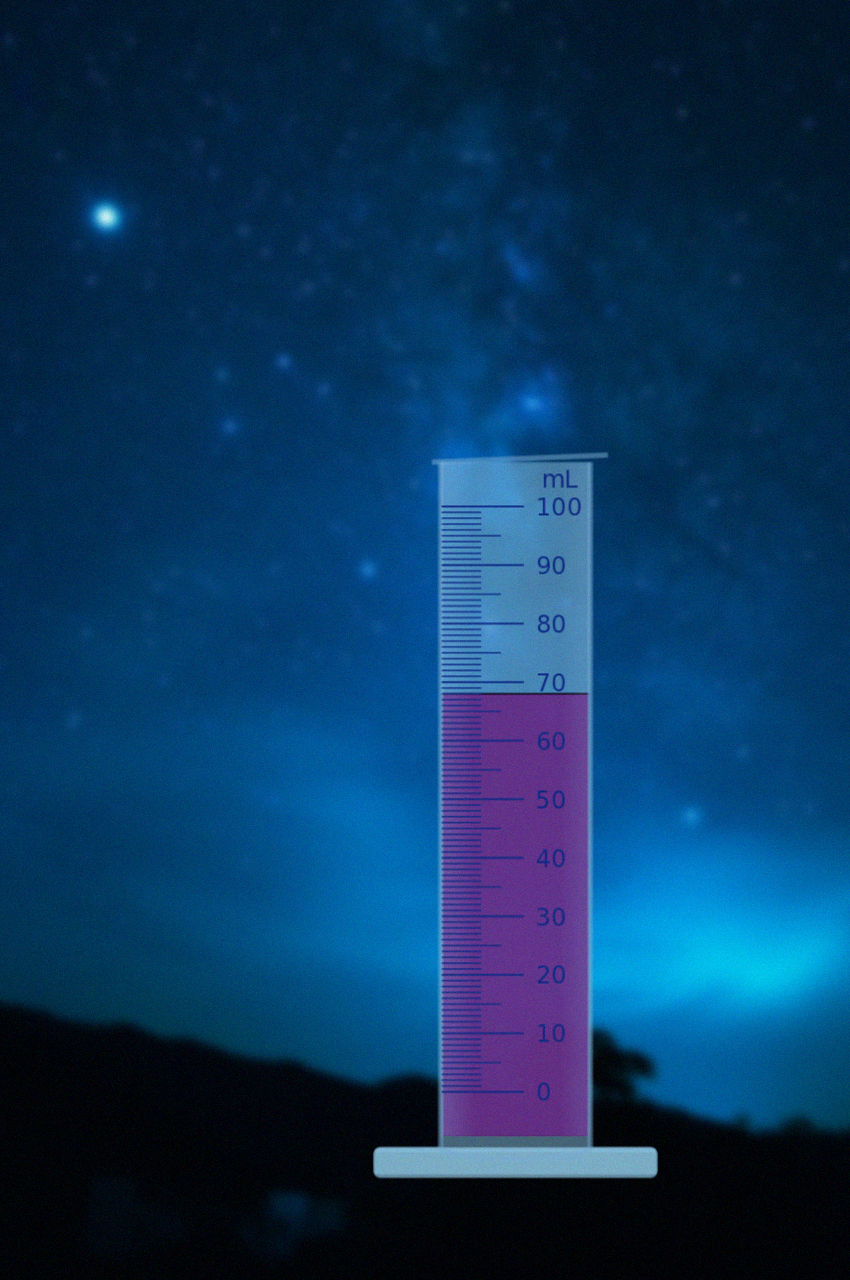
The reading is 68 mL
